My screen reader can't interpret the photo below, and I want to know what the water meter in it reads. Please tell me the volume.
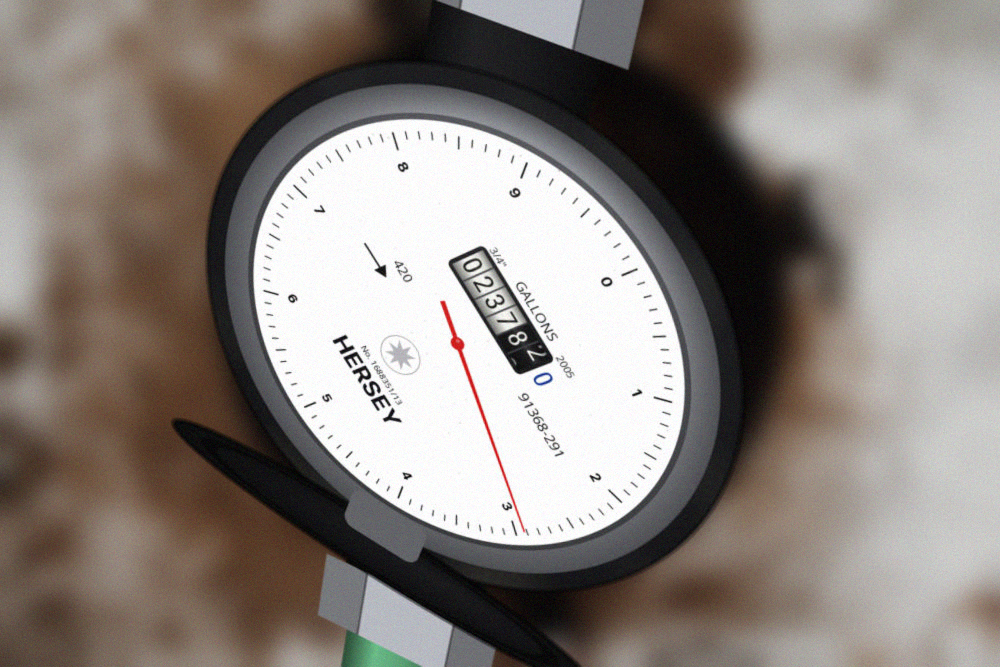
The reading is 237822.9 gal
